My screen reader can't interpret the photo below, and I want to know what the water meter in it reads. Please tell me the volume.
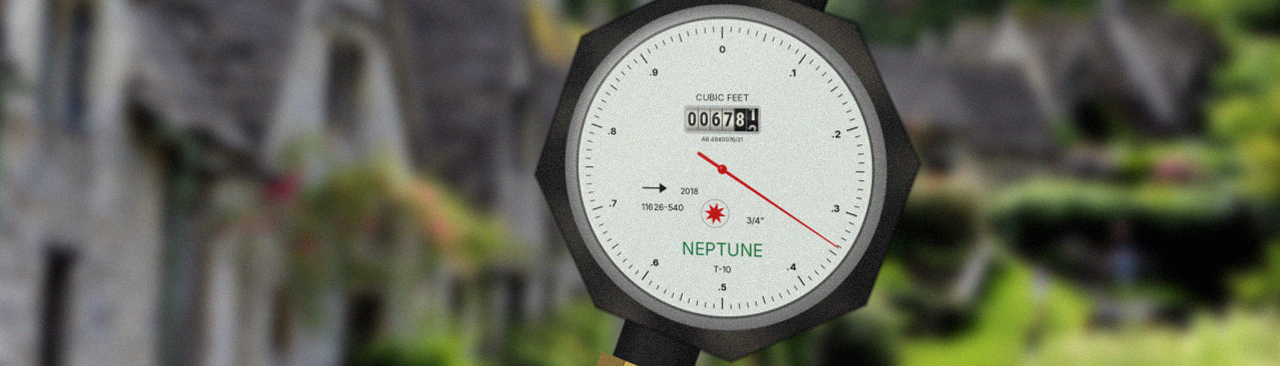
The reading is 6781.34 ft³
